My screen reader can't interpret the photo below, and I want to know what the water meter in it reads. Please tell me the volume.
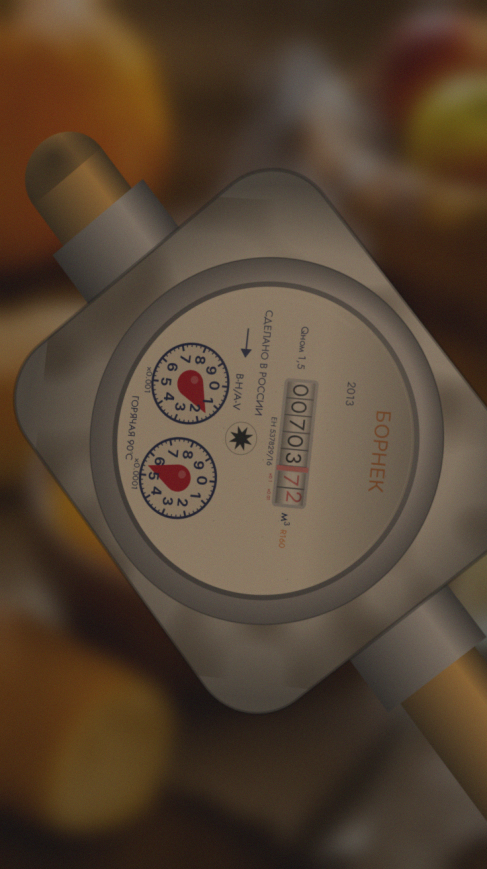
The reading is 703.7215 m³
